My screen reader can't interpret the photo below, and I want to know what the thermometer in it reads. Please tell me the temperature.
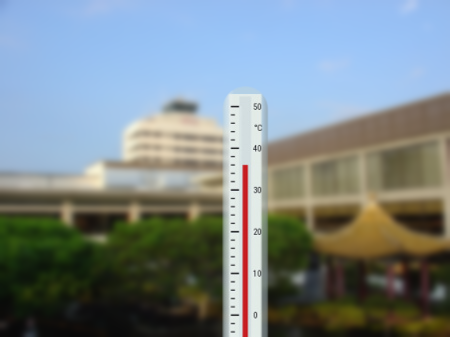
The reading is 36 °C
